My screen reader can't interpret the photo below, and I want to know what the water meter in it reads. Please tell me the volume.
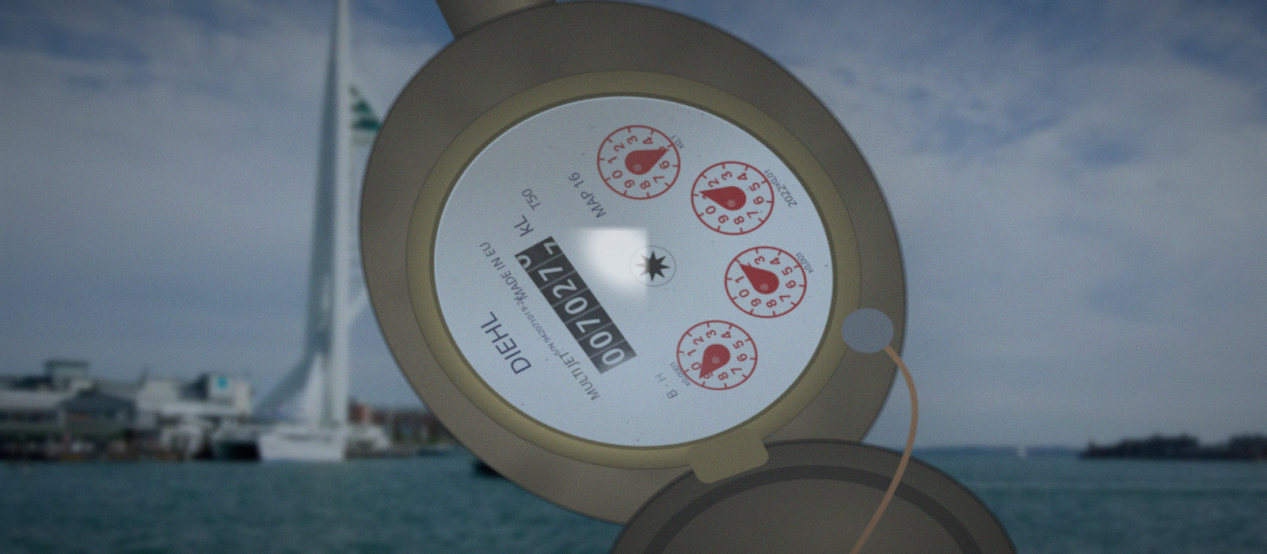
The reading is 70276.5119 kL
